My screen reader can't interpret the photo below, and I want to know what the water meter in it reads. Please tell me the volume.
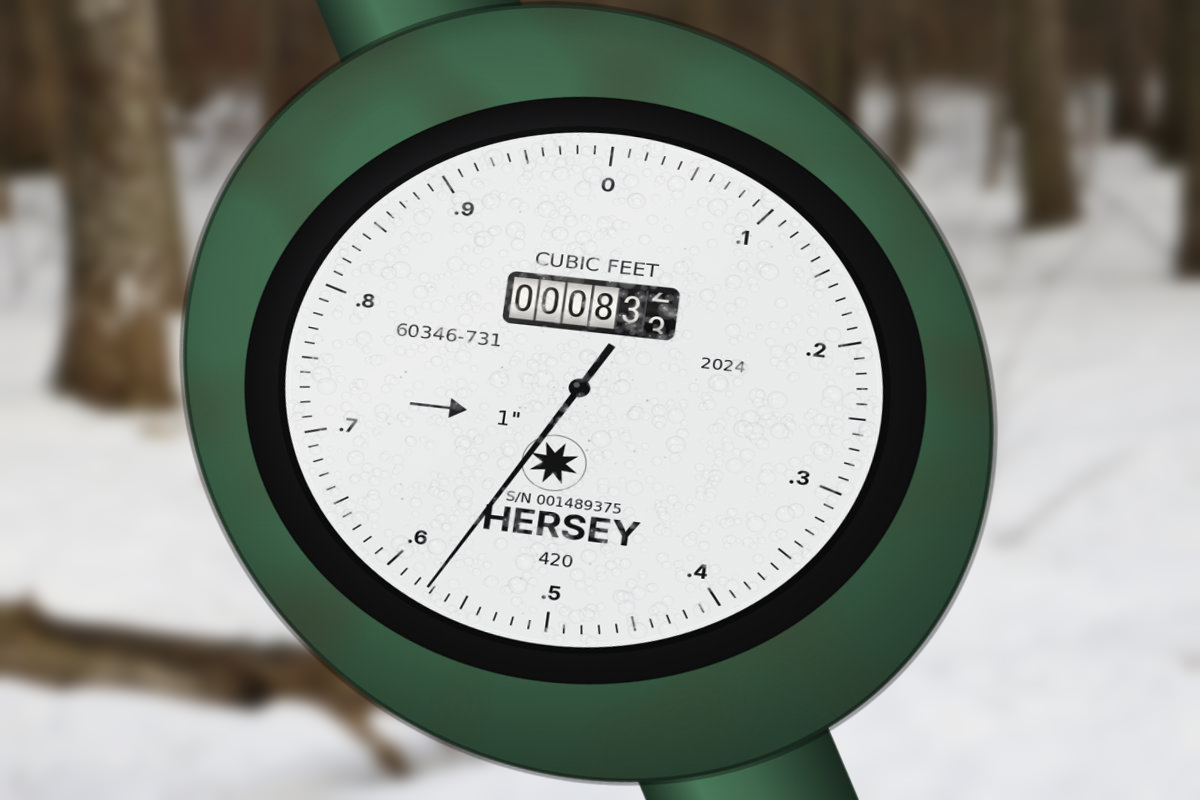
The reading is 832.57 ft³
